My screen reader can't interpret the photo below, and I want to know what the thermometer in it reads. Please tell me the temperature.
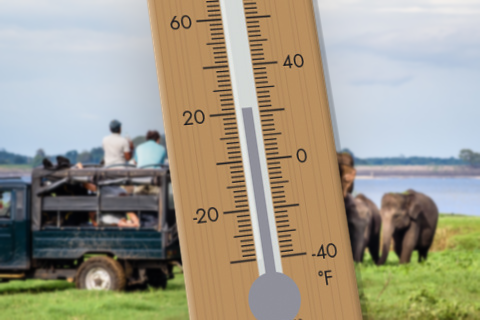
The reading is 22 °F
